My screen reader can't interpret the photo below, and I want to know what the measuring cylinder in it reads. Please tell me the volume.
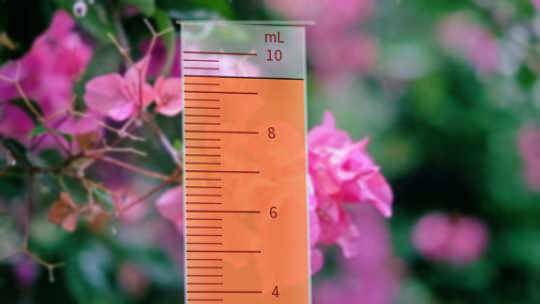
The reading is 9.4 mL
